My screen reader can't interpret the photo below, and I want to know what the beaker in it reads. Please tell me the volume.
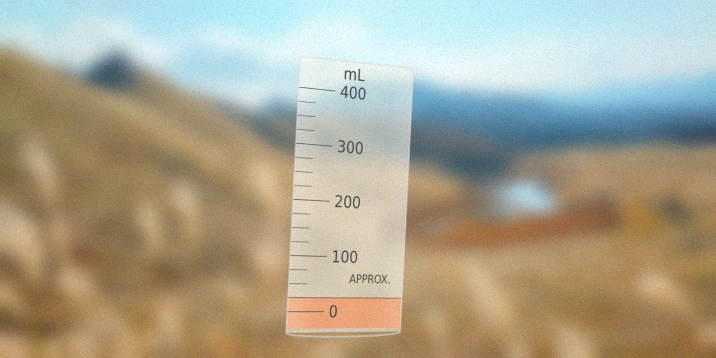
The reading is 25 mL
